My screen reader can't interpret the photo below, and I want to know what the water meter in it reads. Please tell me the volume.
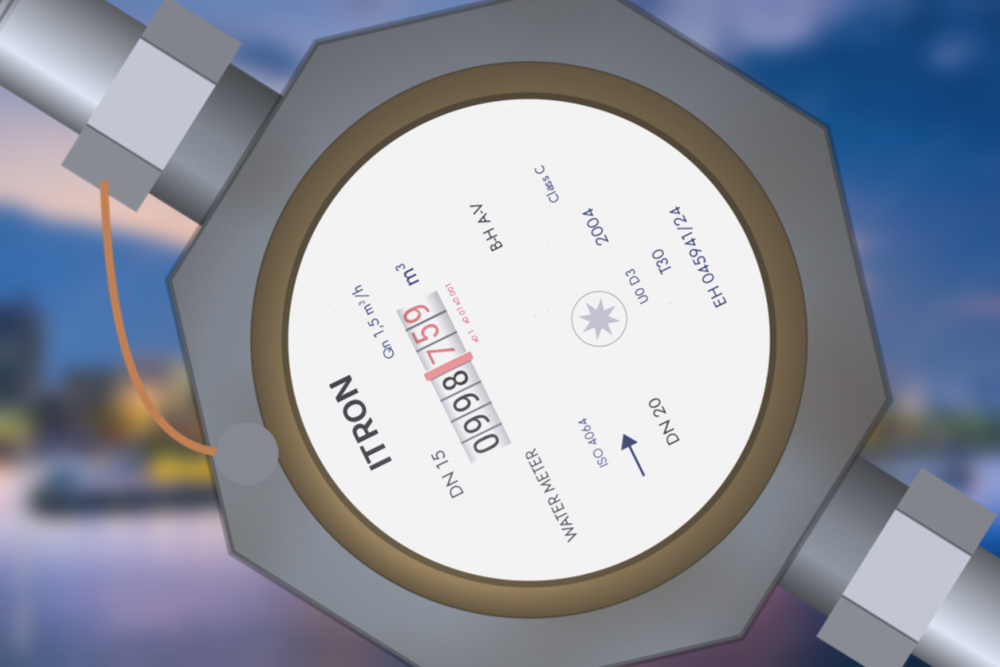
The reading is 998.759 m³
